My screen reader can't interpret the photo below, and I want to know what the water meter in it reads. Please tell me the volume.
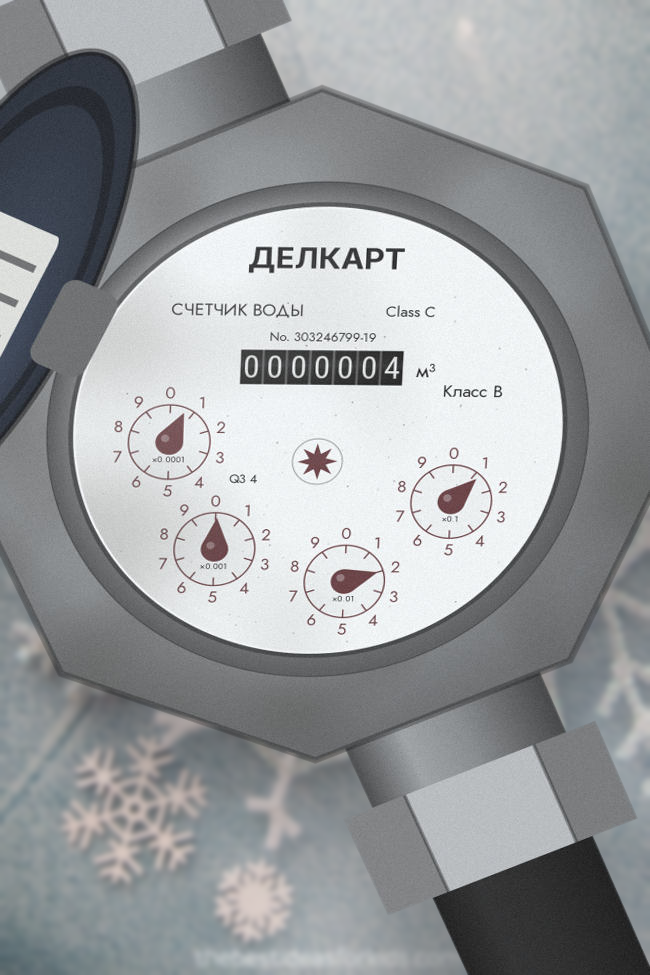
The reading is 4.1200 m³
